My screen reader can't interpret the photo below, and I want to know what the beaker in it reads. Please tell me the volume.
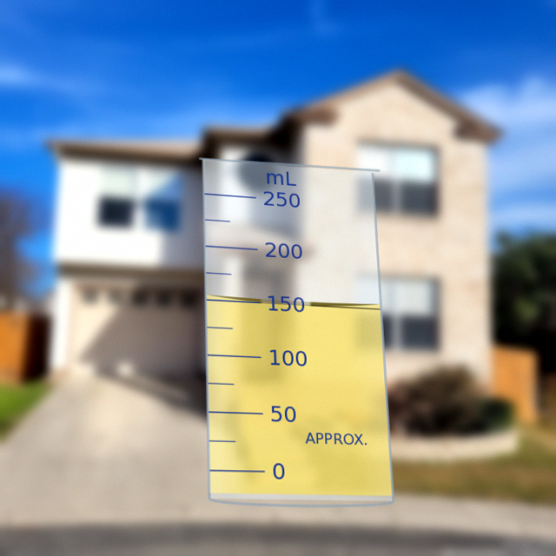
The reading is 150 mL
